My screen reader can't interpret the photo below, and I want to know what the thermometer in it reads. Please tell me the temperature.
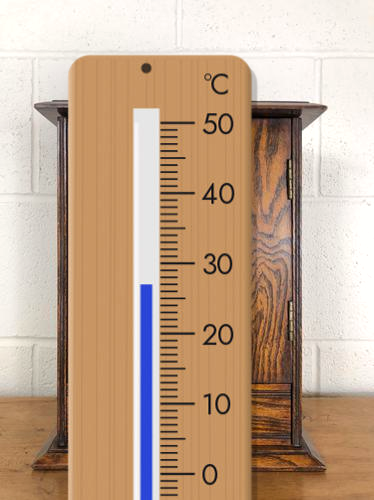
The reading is 27 °C
